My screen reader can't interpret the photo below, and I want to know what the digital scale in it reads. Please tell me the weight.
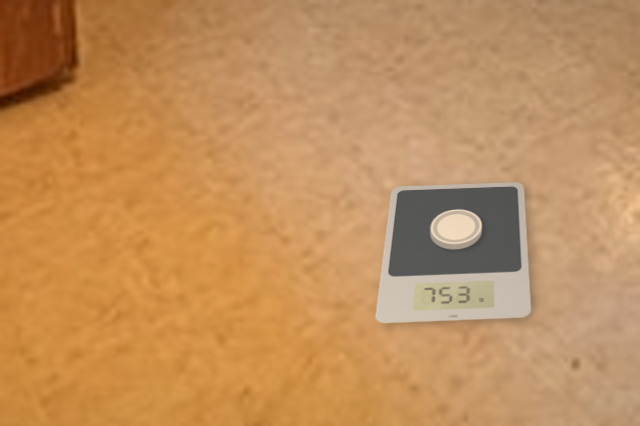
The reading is 753 g
